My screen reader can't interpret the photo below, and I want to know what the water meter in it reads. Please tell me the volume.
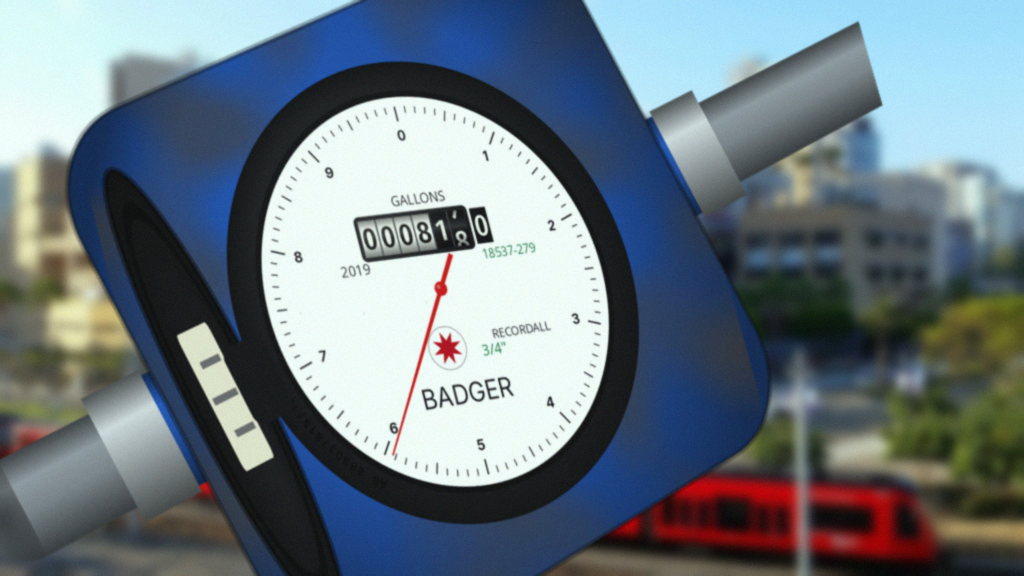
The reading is 8175.9 gal
